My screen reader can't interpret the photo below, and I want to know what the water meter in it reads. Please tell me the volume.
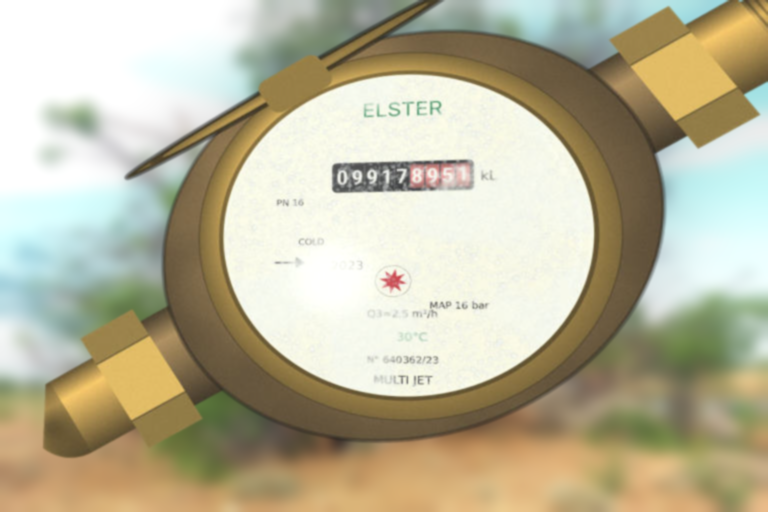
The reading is 9917.8951 kL
